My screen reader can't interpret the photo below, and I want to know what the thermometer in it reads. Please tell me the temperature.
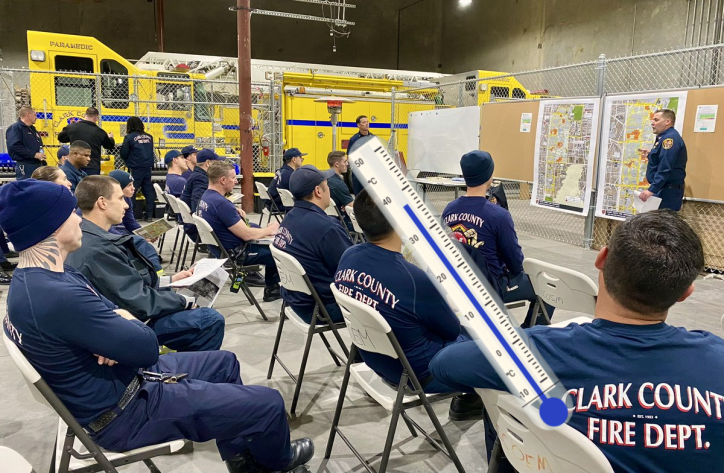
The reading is 37 °C
